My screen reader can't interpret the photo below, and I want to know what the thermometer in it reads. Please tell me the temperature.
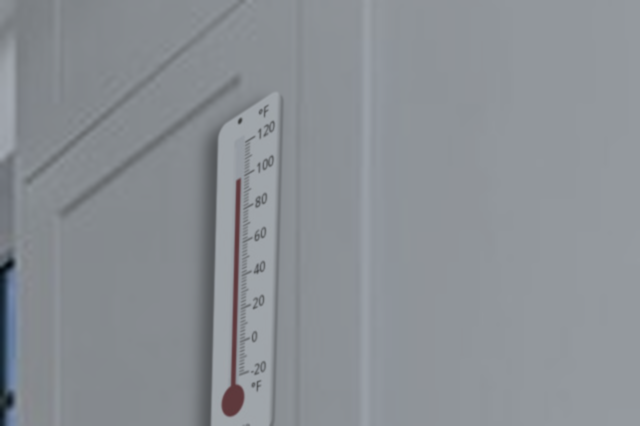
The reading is 100 °F
